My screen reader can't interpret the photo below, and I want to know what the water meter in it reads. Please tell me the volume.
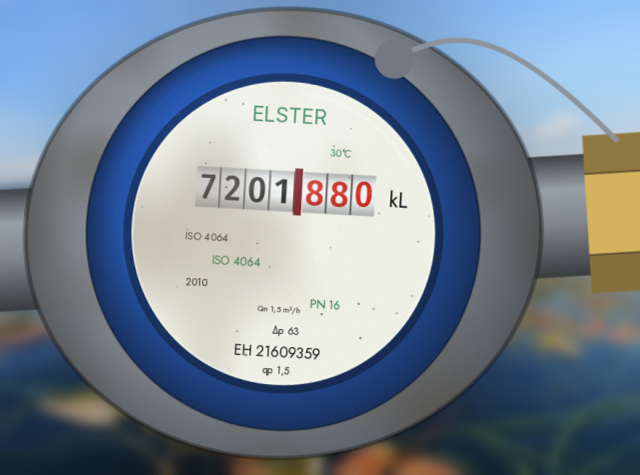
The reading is 7201.880 kL
